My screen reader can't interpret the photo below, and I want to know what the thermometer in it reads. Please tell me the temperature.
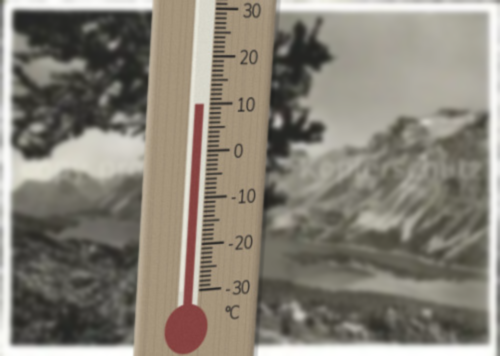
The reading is 10 °C
